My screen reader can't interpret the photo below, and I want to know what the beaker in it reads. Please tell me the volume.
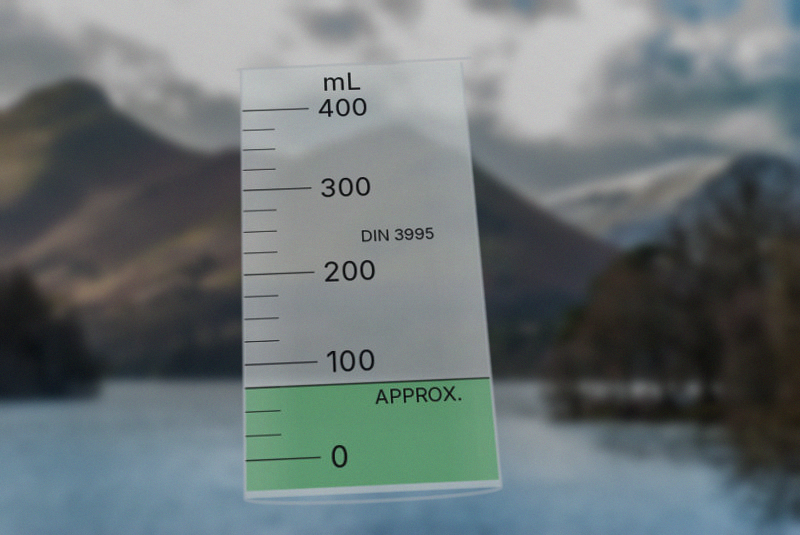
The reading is 75 mL
